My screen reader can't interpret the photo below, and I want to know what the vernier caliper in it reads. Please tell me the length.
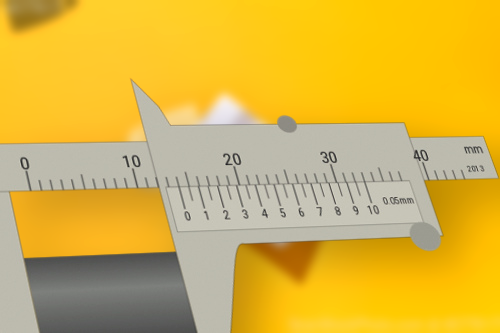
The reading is 14.0 mm
